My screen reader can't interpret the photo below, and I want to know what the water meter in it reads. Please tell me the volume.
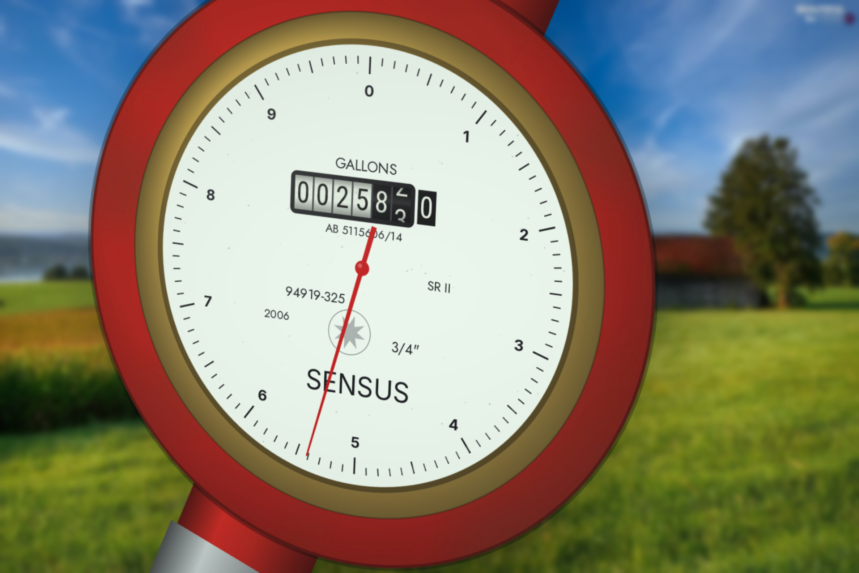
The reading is 25825.4 gal
